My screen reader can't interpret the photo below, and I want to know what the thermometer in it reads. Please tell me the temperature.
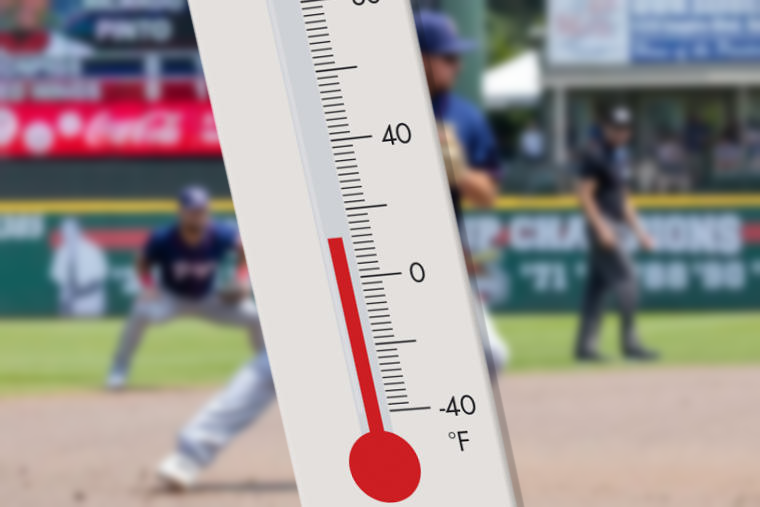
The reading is 12 °F
